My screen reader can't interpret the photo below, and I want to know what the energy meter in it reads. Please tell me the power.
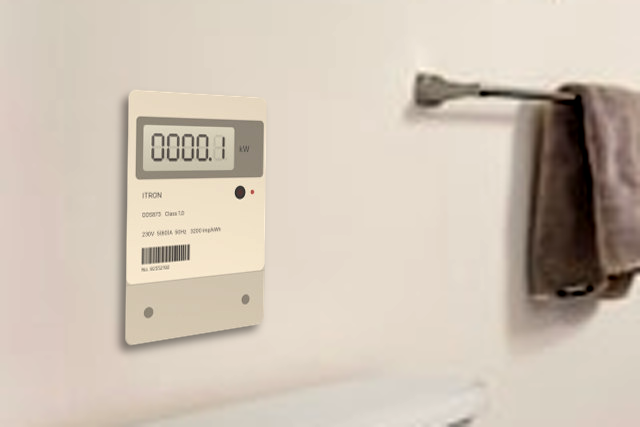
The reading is 0.1 kW
